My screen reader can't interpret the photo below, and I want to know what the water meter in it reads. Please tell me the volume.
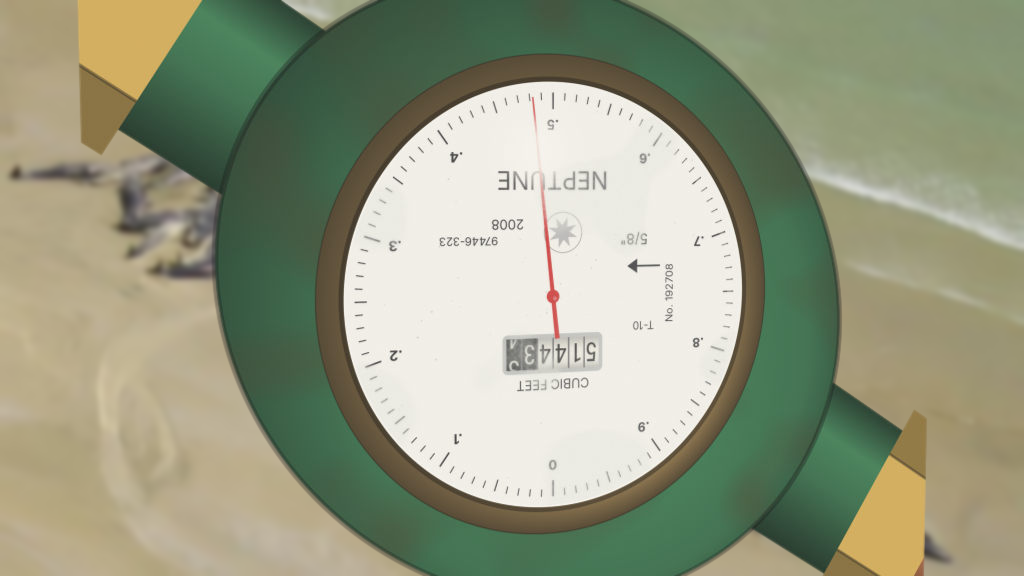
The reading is 514433.48 ft³
